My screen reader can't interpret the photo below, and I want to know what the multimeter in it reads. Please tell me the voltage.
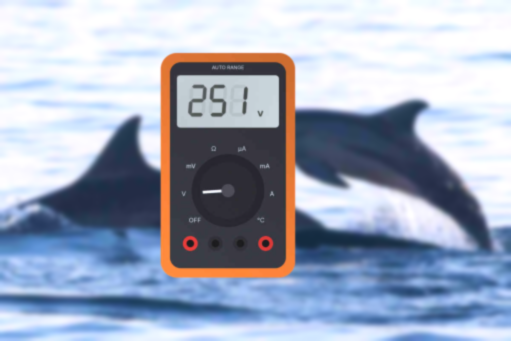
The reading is 251 V
